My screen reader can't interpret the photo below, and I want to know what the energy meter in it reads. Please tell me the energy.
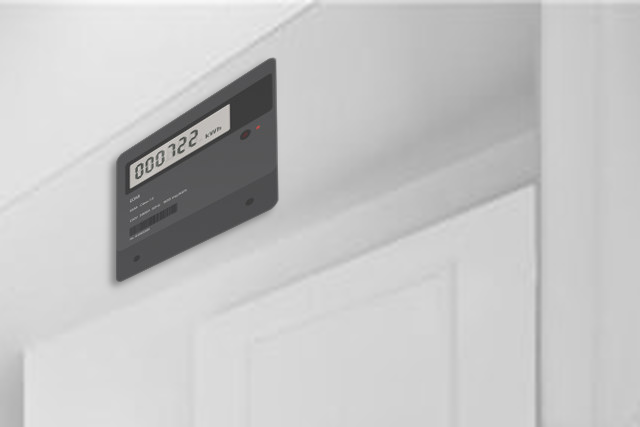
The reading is 722 kWh
